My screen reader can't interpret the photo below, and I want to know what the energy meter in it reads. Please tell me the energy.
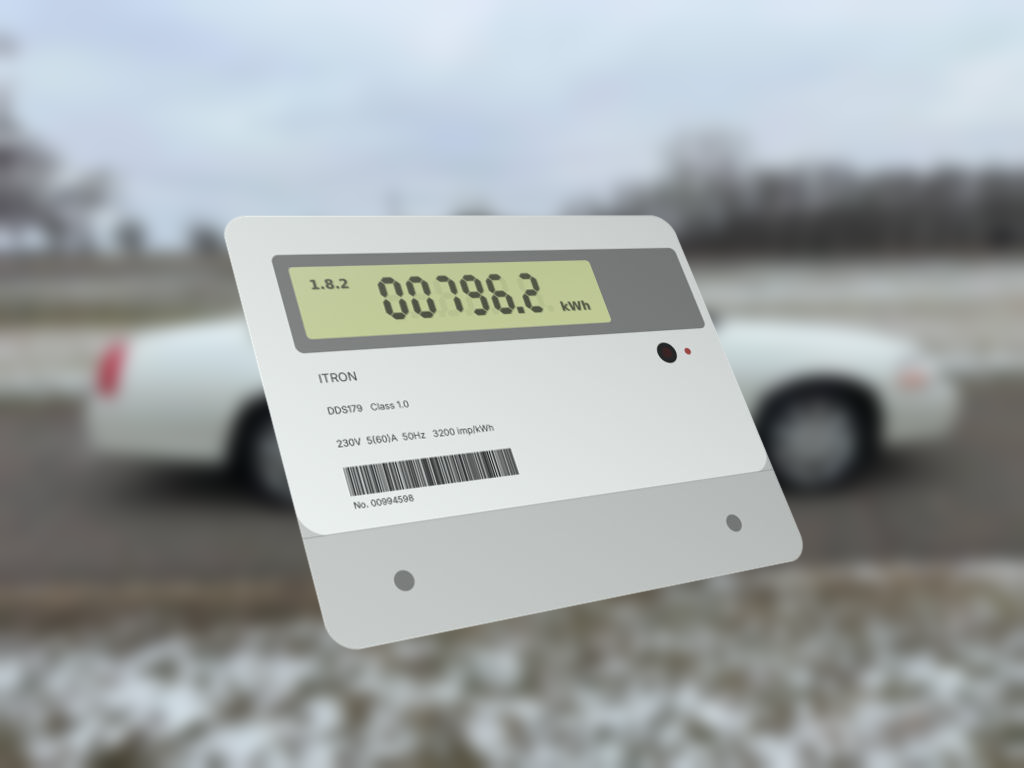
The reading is 796.2 kWh
